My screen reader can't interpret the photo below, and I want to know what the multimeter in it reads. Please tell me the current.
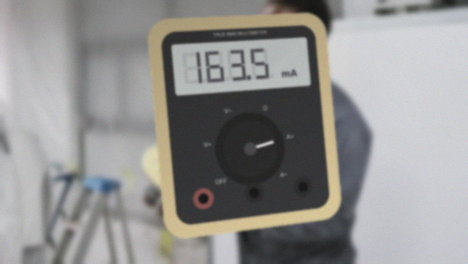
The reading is 163.5 mA
